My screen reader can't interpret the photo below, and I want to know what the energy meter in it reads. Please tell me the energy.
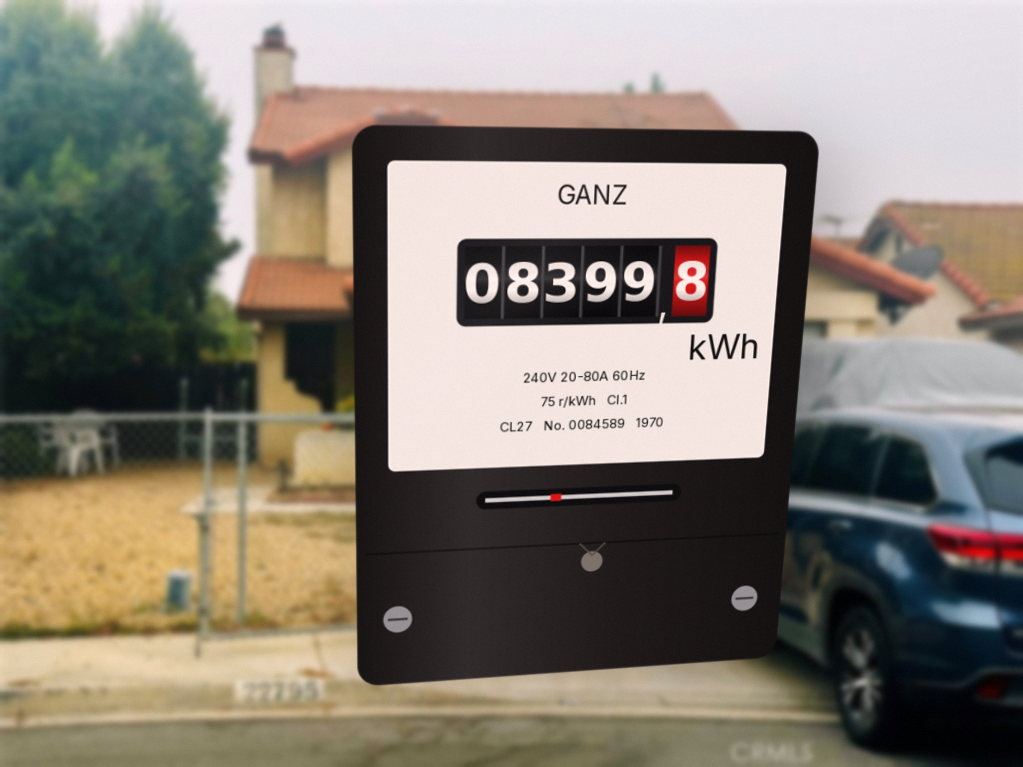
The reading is 8399.8 kWh
